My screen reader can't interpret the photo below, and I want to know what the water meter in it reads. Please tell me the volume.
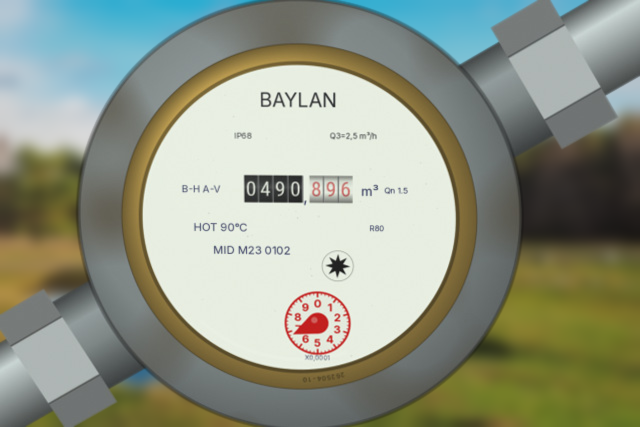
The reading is 490.8966 m³
